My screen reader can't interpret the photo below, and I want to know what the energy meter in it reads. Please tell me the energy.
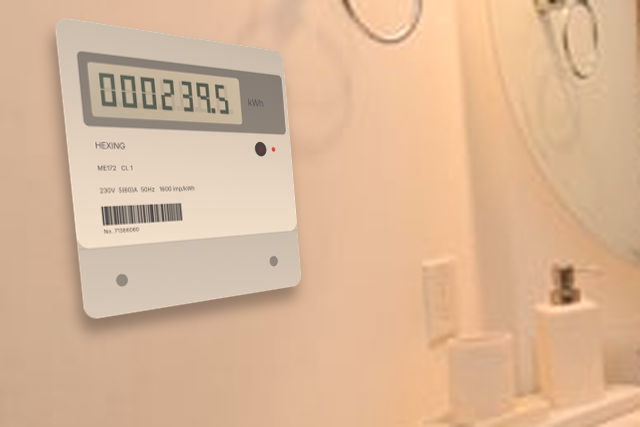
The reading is 239.5 kWh
